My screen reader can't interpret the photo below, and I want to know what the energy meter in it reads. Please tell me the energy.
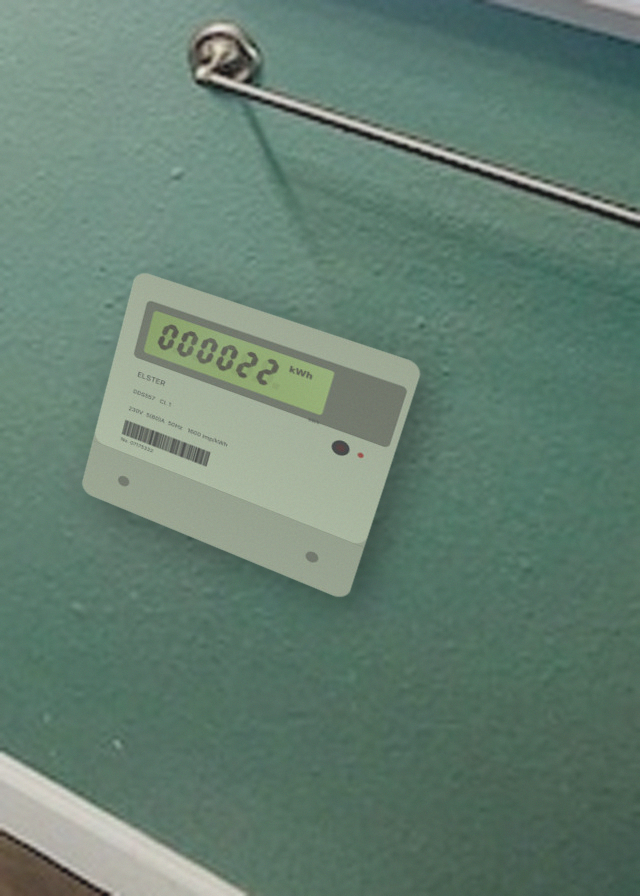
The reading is 22 kWh
